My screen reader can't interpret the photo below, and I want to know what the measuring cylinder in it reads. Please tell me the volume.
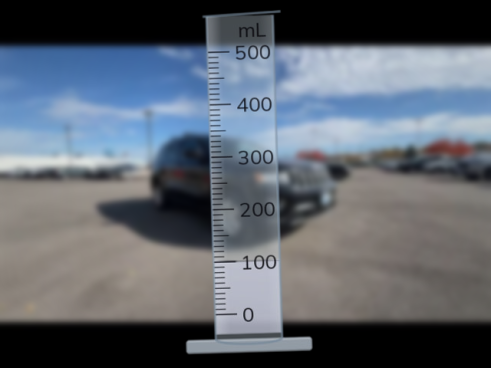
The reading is 100 mL
